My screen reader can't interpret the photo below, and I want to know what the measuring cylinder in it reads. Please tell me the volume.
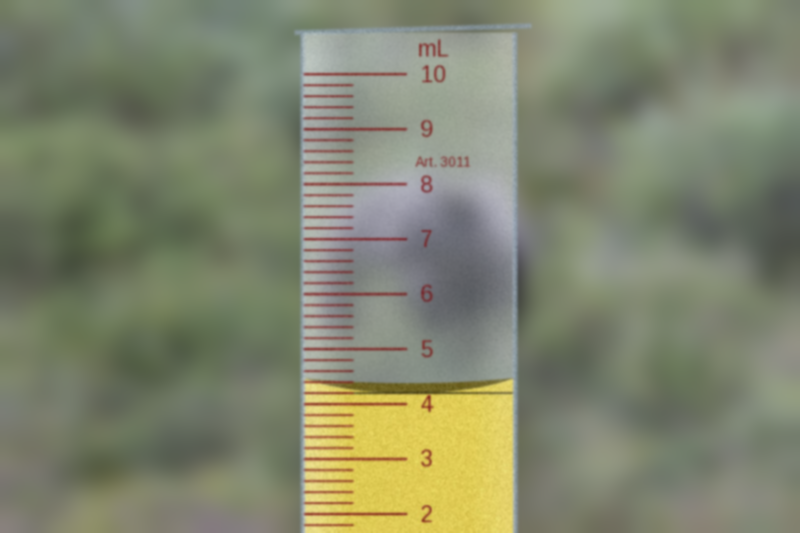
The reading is 4.2 mL
